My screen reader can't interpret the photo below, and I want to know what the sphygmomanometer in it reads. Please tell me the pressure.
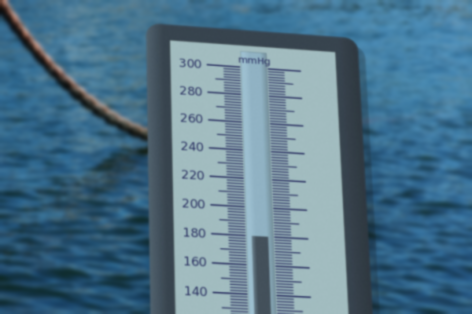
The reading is 180 mmHg
